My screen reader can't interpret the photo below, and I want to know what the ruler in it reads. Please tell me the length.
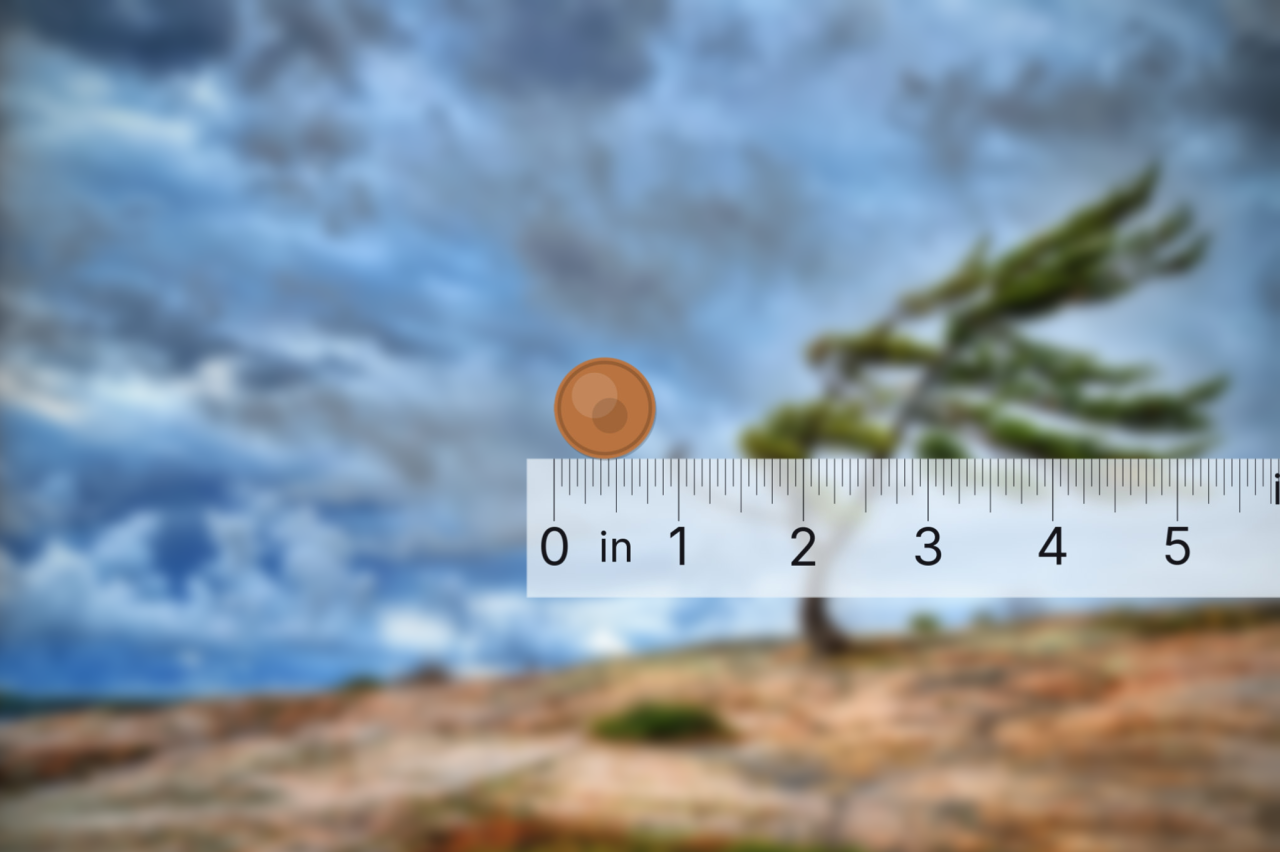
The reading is 0.8125 in
